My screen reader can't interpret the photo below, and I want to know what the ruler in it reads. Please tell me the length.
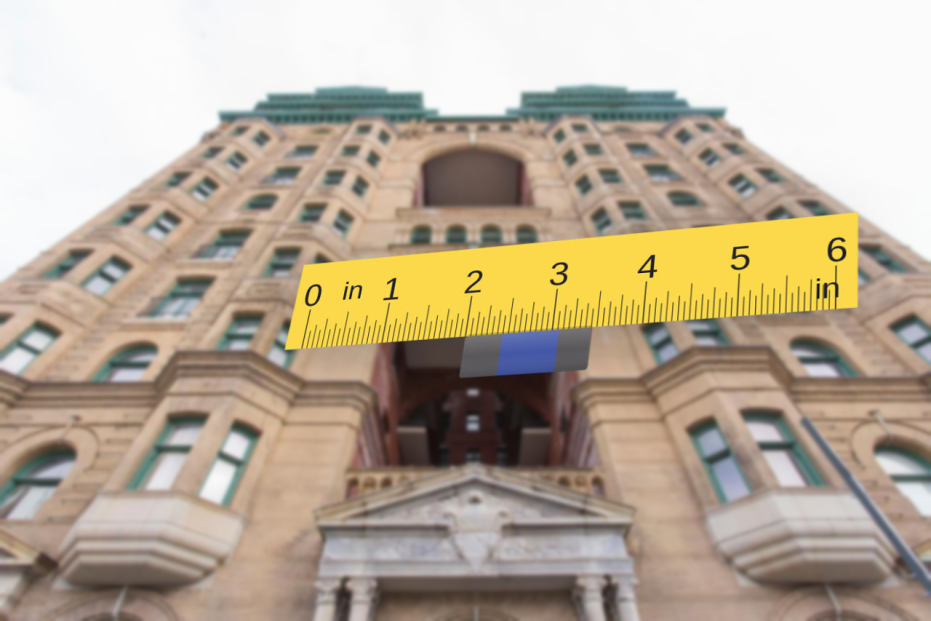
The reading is 1.4375 in
